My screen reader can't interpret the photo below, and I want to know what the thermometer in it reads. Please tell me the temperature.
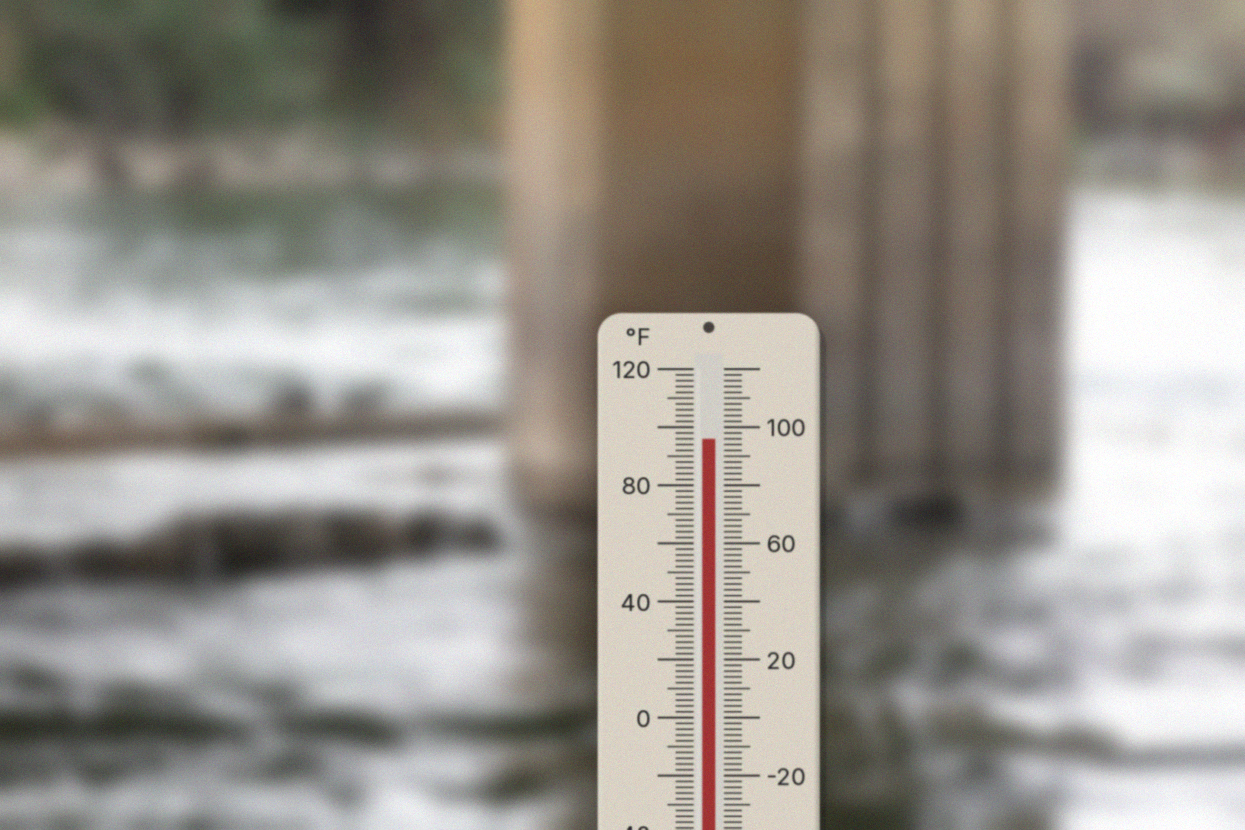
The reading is 96 °F
